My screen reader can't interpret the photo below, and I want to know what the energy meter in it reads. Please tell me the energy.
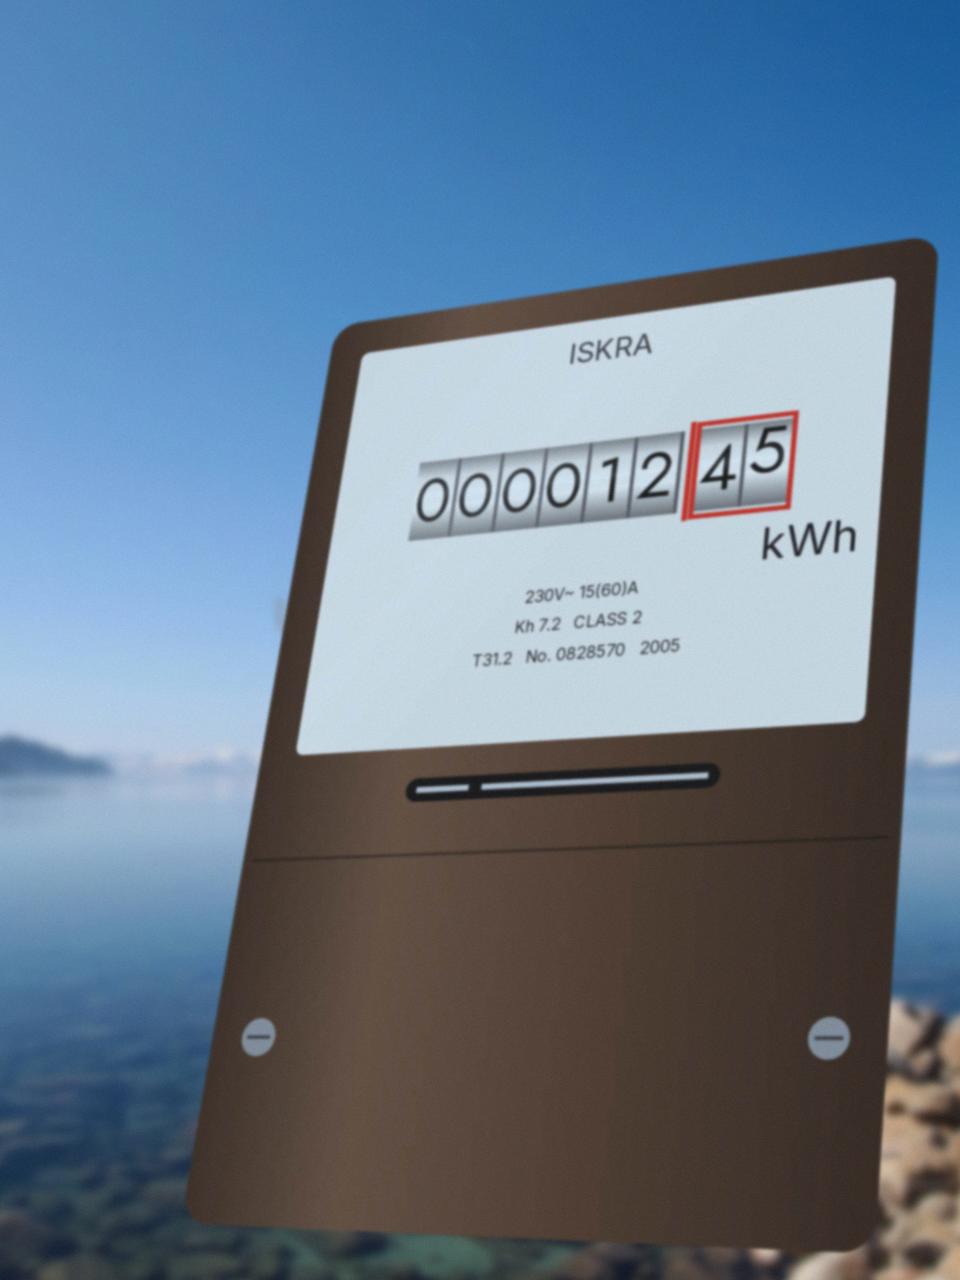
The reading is 12.45 kWh
